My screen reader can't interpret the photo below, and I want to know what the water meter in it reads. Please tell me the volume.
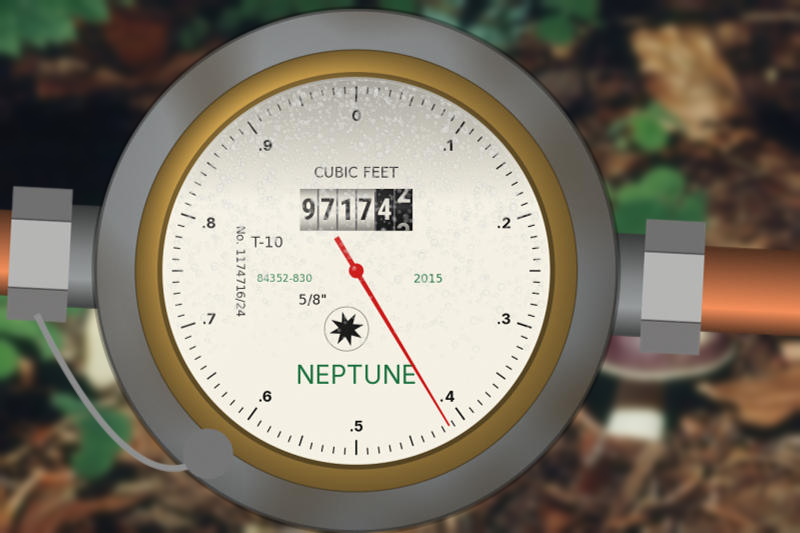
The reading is 971742.41 ft³
